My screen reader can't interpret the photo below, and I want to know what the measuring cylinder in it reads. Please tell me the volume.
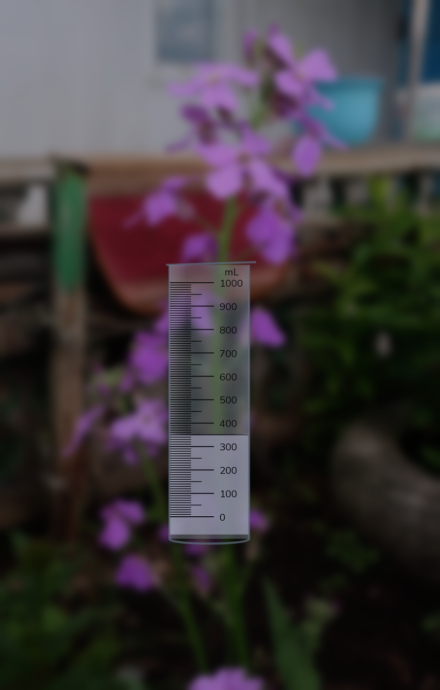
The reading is 350 mL
